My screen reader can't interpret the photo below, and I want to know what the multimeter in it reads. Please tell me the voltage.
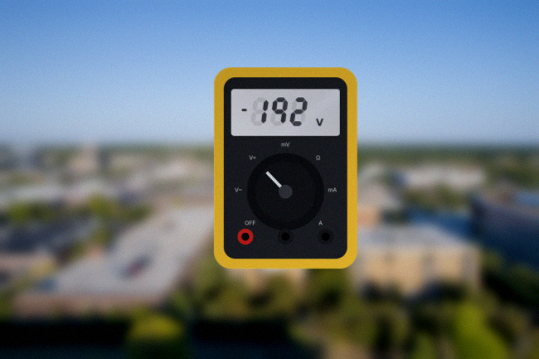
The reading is -192 V
